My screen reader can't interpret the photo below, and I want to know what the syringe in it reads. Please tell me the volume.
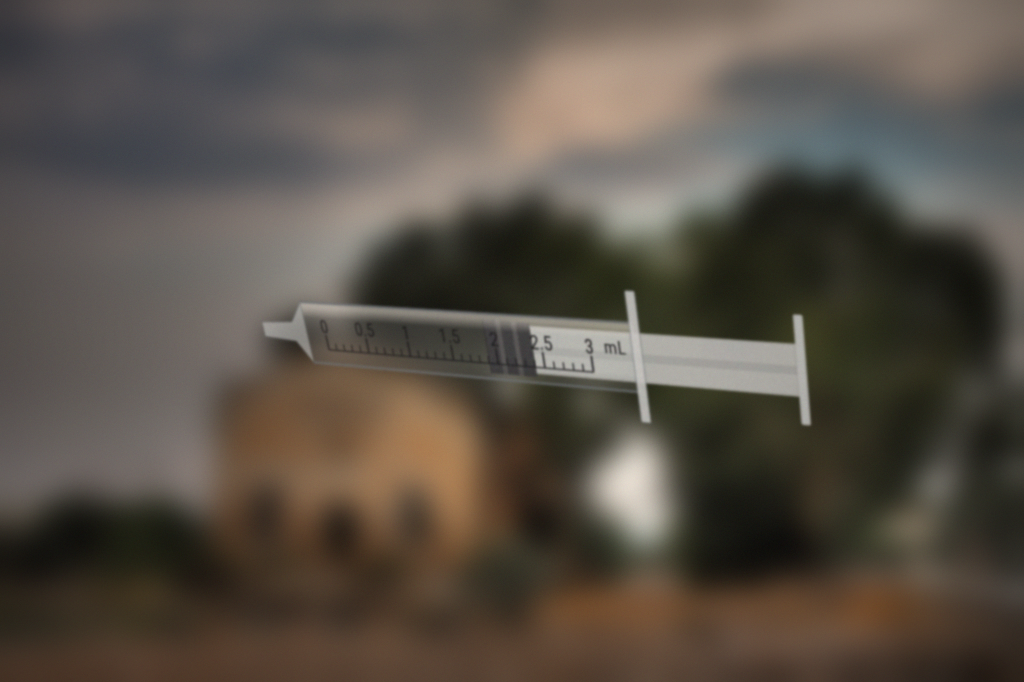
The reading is 1.9 mL
